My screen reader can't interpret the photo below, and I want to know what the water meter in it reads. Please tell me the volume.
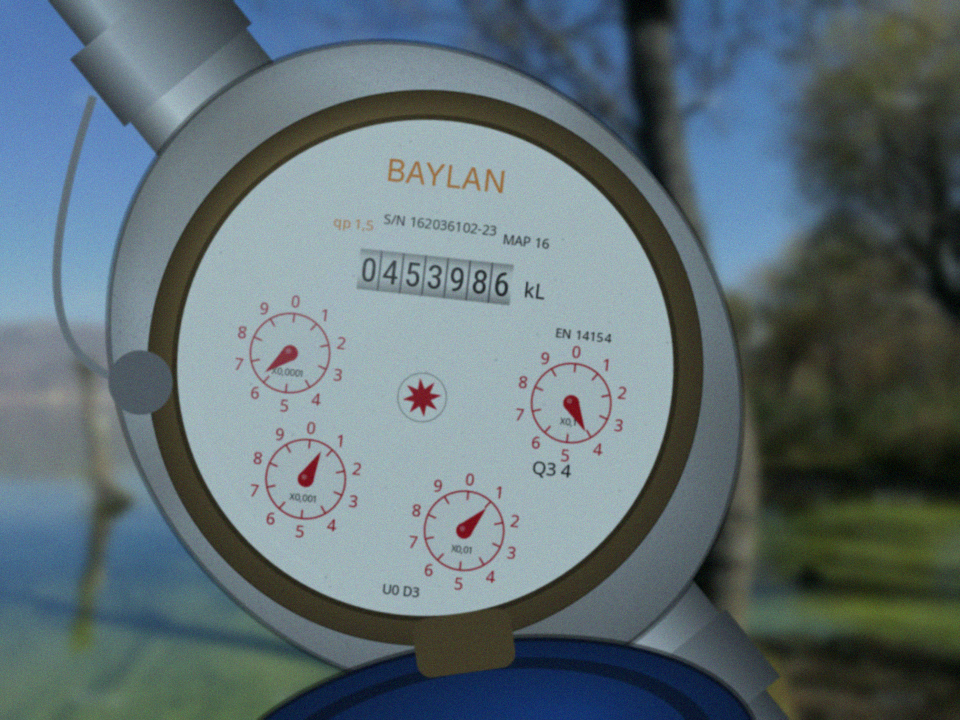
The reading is 453986.4106 kL
